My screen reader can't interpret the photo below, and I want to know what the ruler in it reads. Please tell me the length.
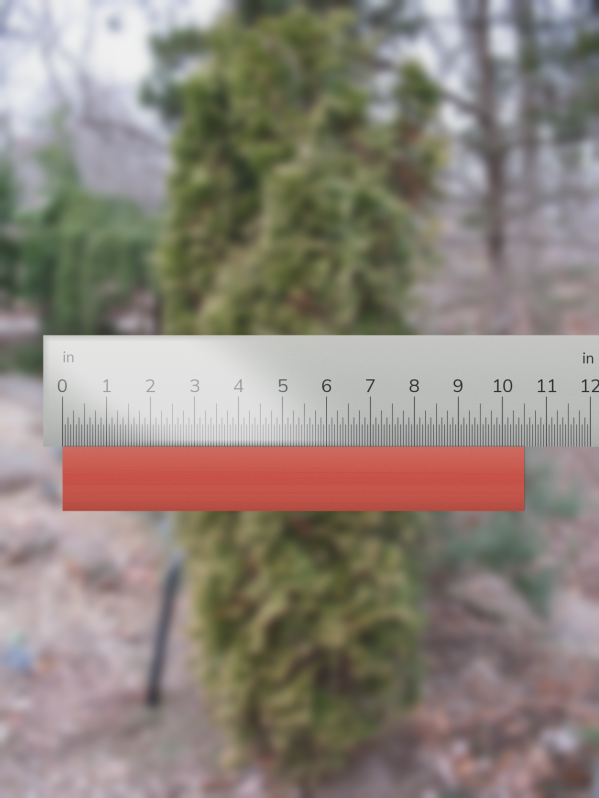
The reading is 10.5 in
